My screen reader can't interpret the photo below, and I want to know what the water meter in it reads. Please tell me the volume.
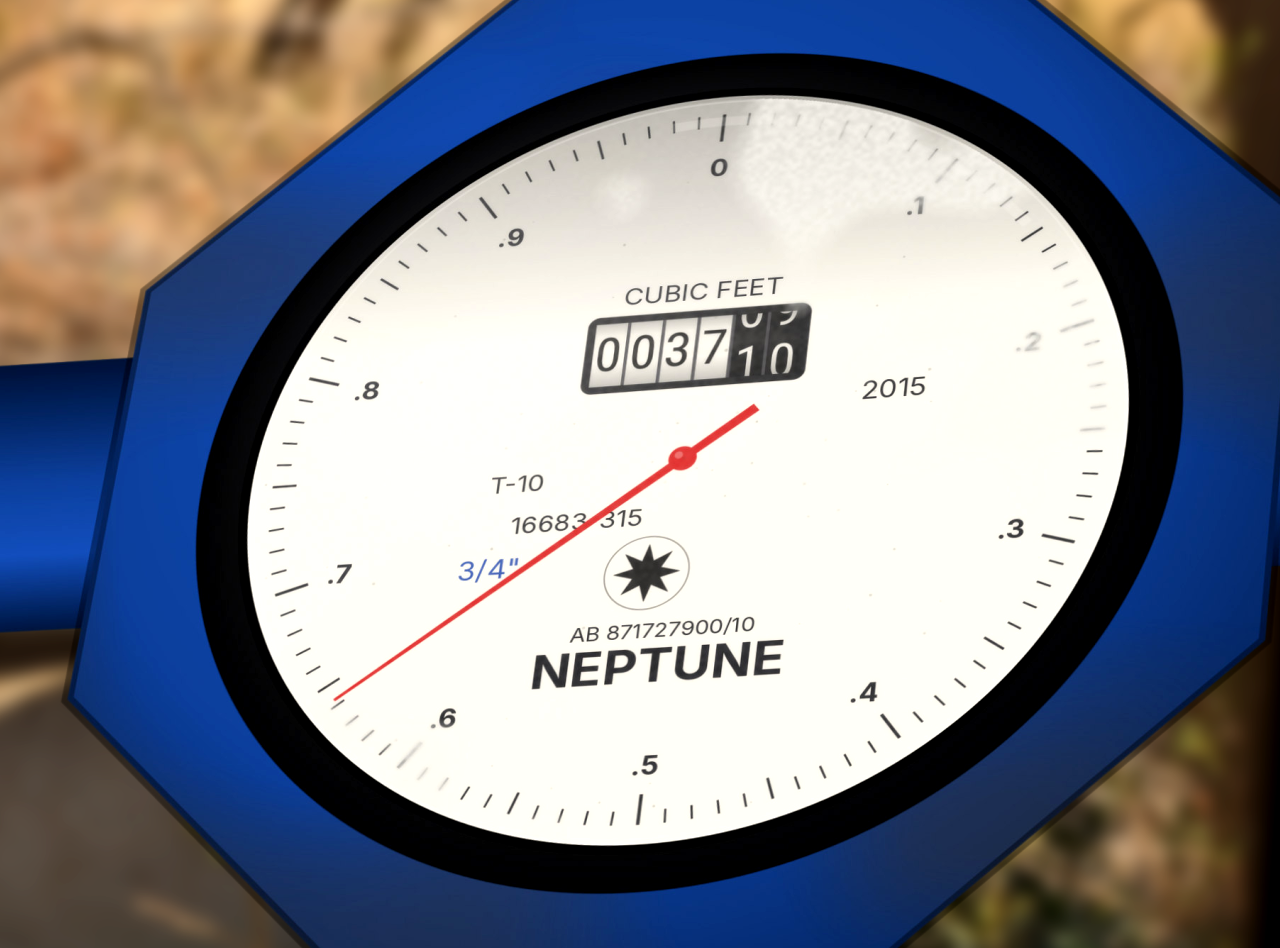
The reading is 3709.64 ft³
